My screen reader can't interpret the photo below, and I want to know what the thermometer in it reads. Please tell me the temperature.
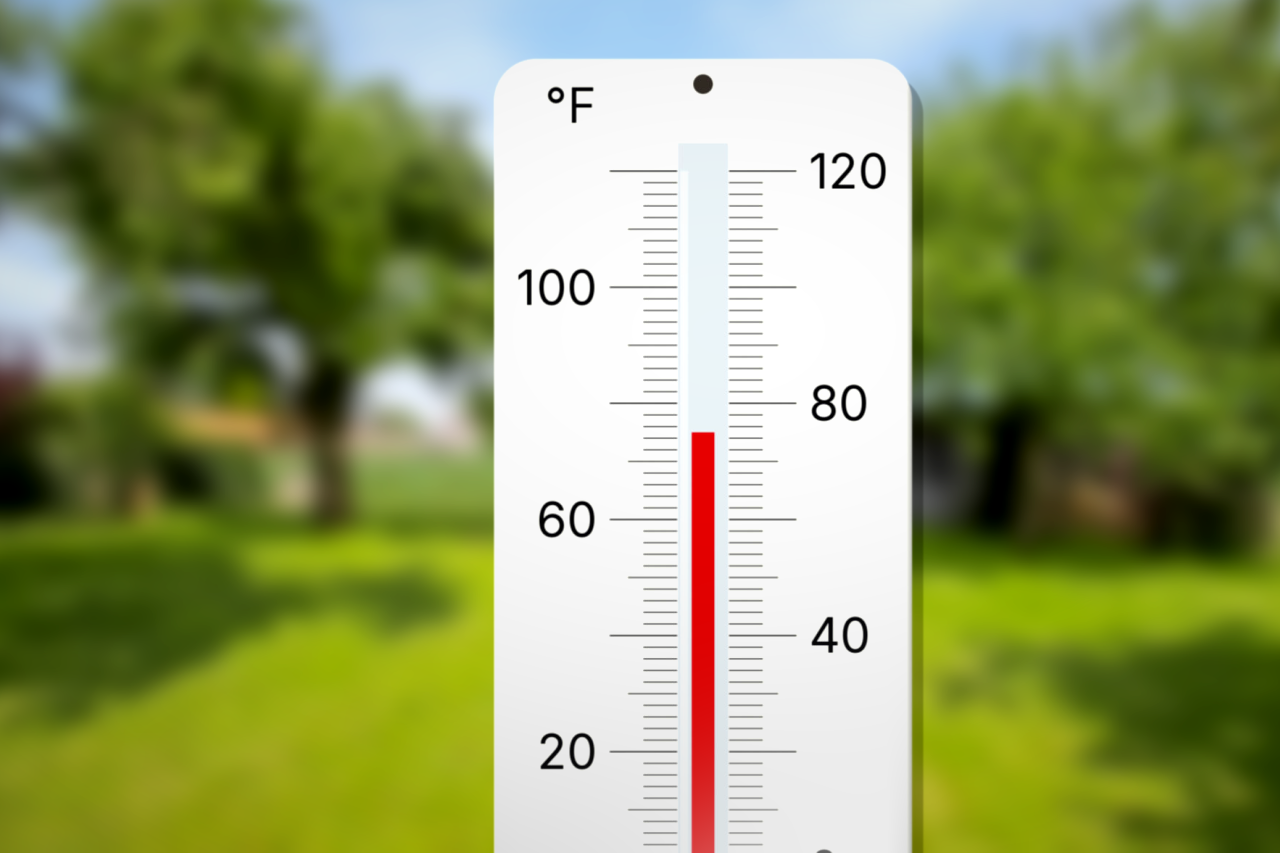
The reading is 75 °F
